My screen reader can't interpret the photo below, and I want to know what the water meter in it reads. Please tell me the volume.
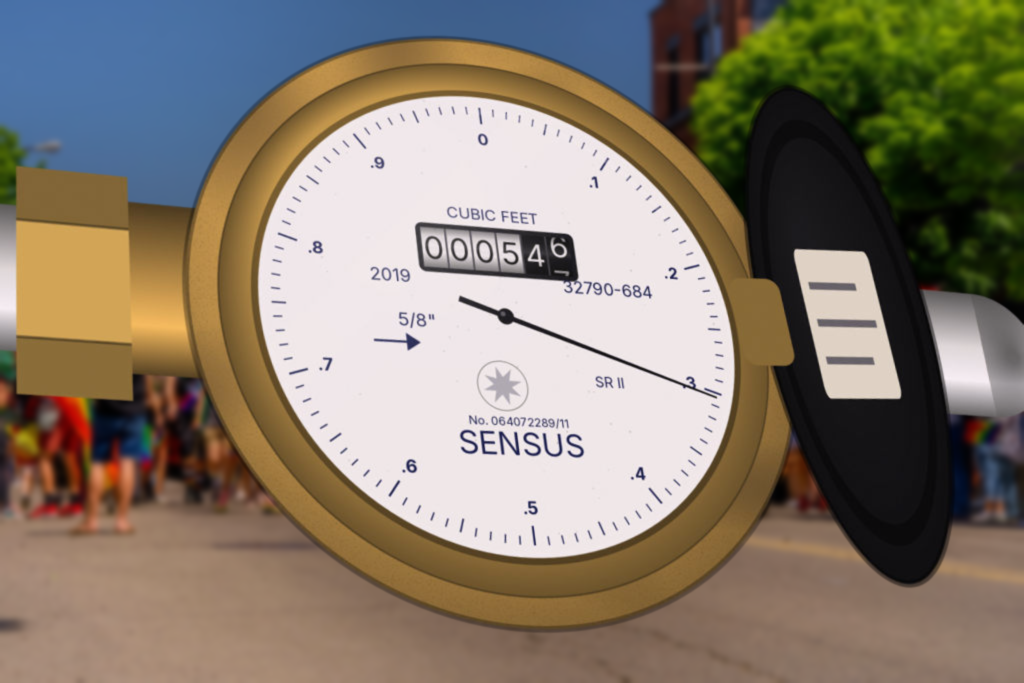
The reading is 546.30 ft³
